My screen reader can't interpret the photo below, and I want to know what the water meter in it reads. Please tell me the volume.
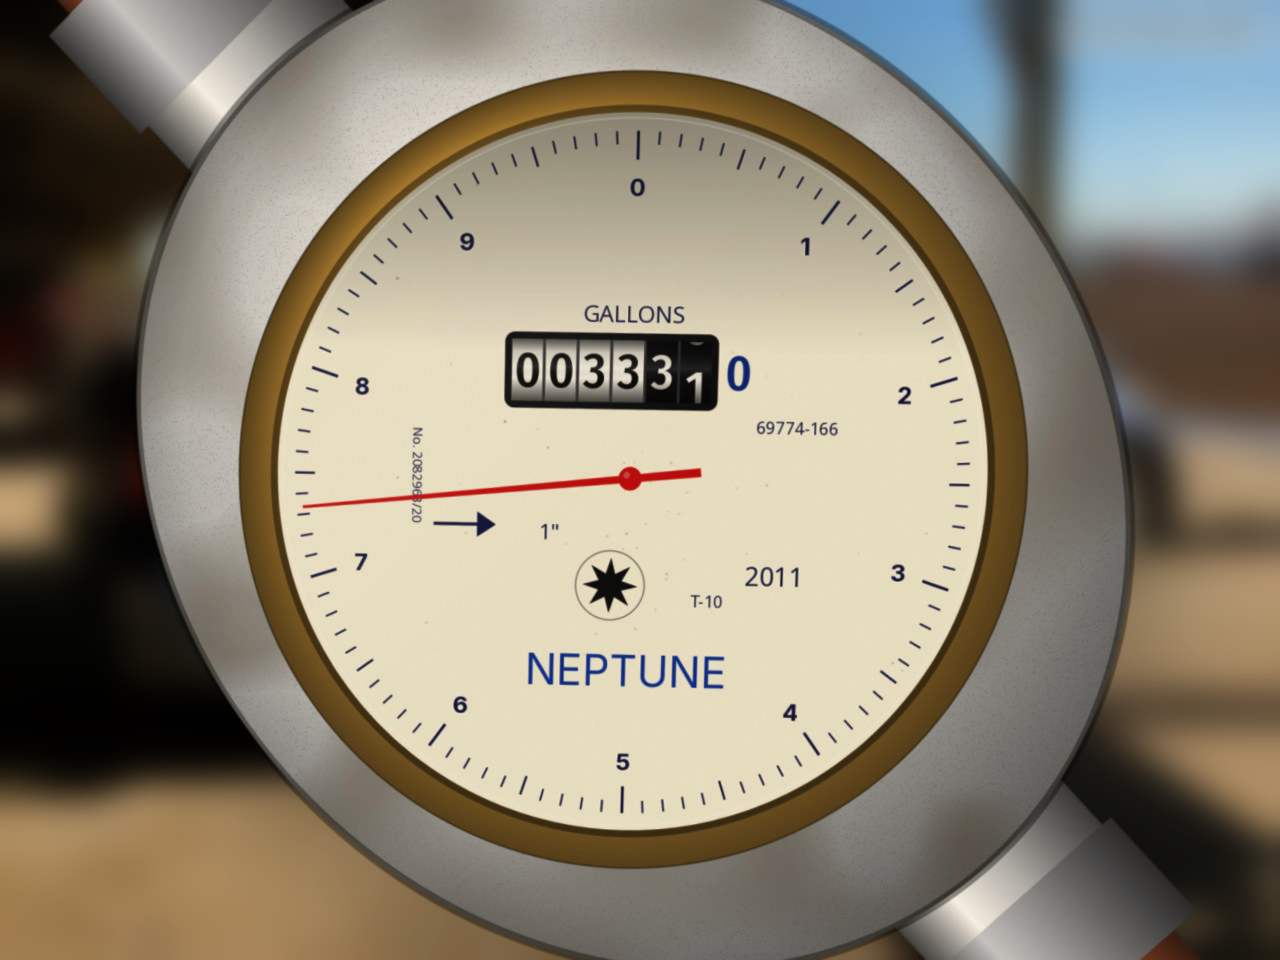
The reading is 33307.3 gal
